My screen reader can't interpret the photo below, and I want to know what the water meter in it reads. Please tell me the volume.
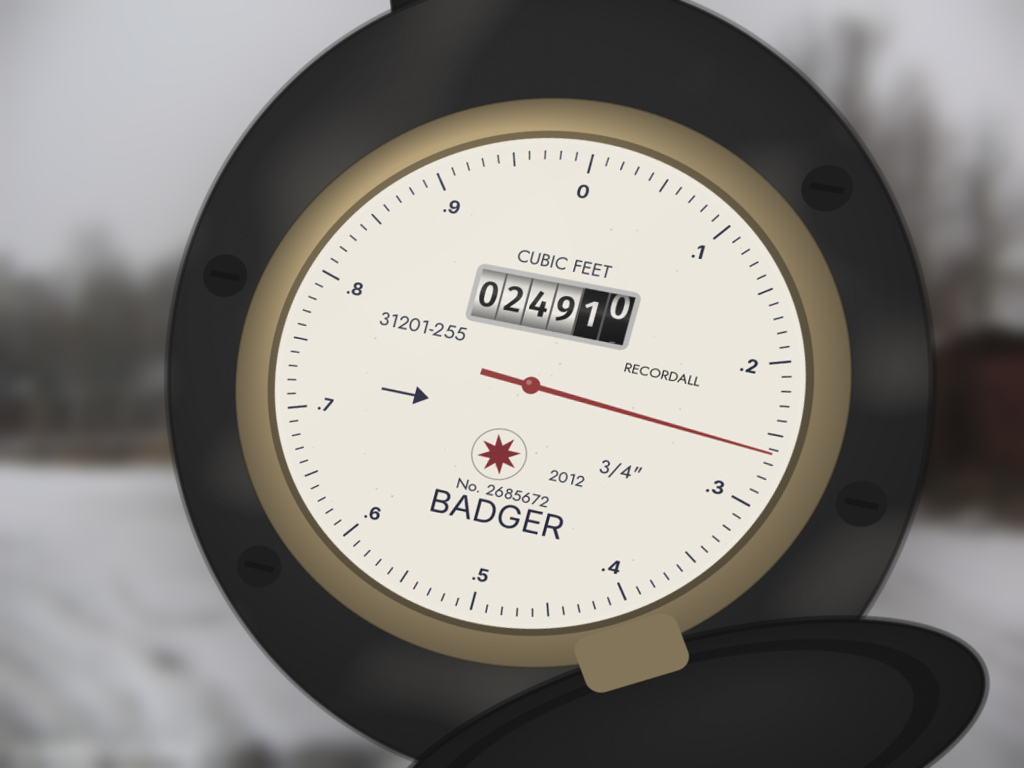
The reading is 24910.26 ft³
